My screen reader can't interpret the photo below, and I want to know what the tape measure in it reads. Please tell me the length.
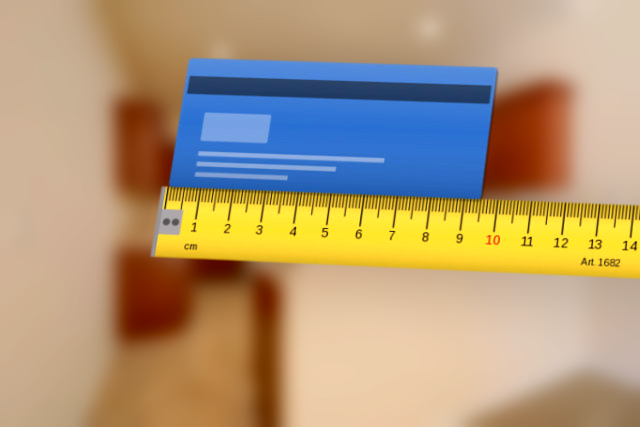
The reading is 9.5 cm
